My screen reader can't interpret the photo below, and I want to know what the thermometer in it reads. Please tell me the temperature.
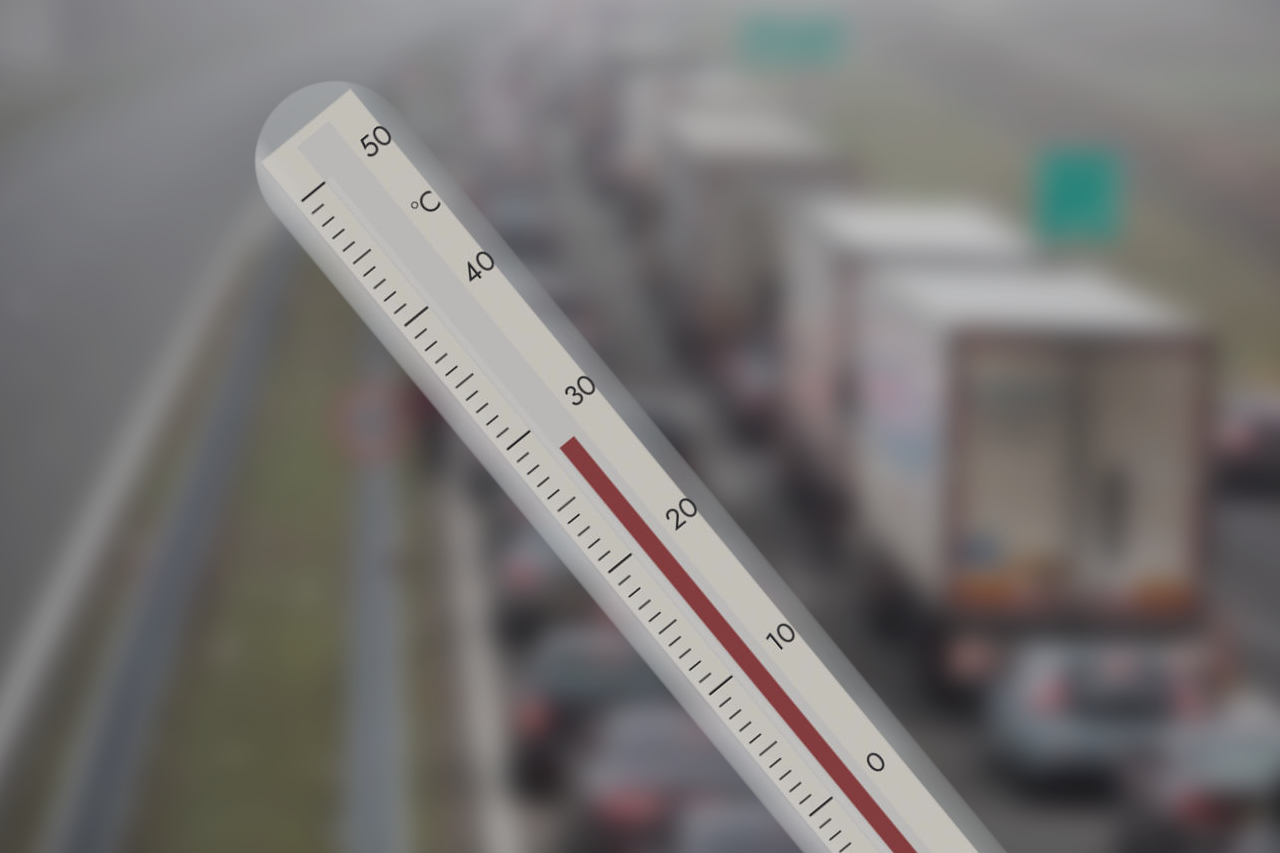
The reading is 28 °C
